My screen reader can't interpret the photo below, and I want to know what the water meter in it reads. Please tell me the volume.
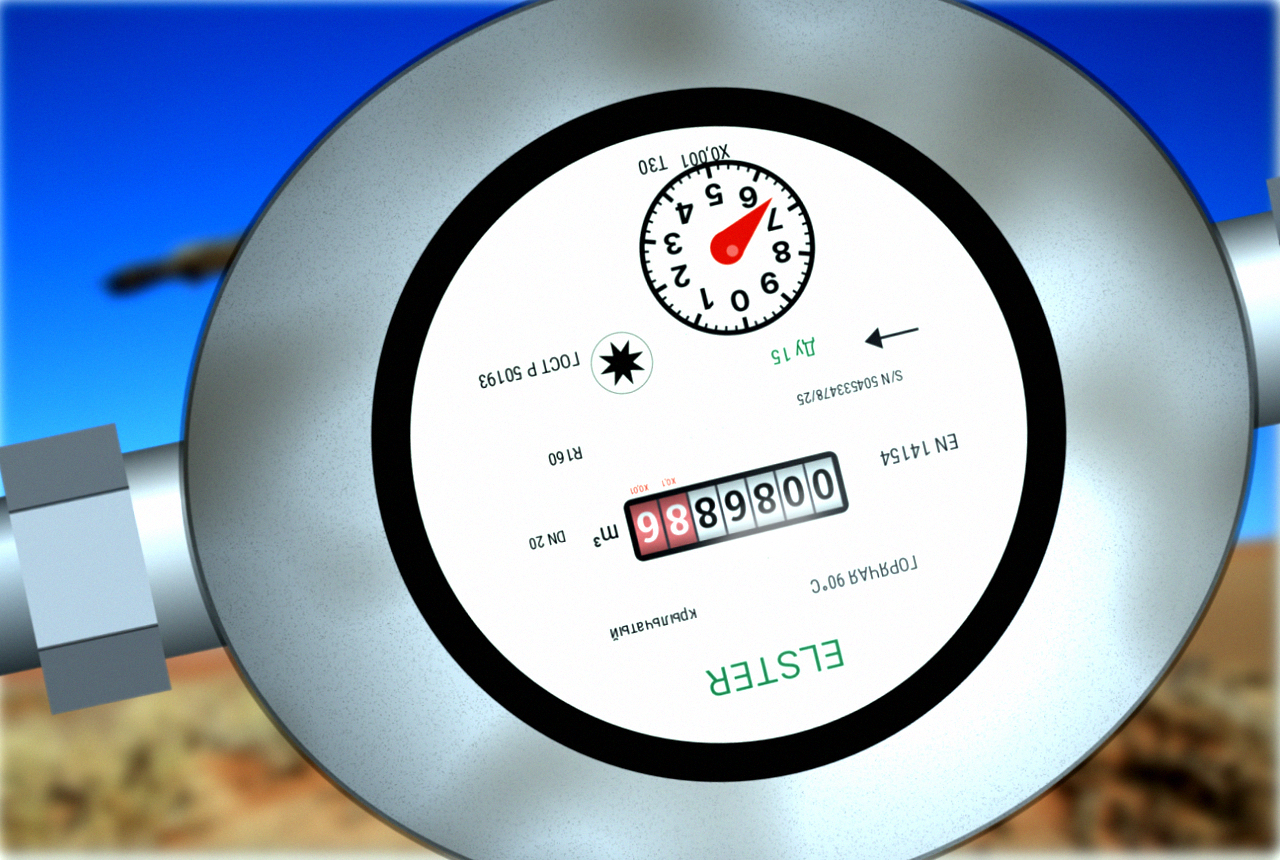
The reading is 868.866 m³
